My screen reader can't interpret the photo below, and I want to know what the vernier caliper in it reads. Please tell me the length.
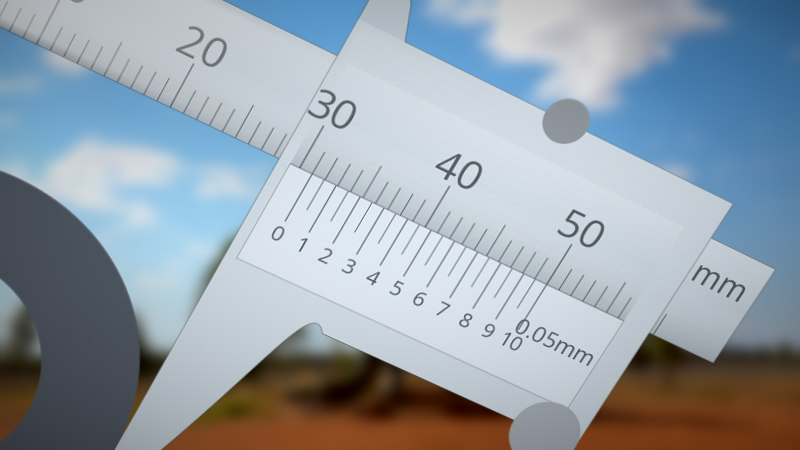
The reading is 31.0 mm
